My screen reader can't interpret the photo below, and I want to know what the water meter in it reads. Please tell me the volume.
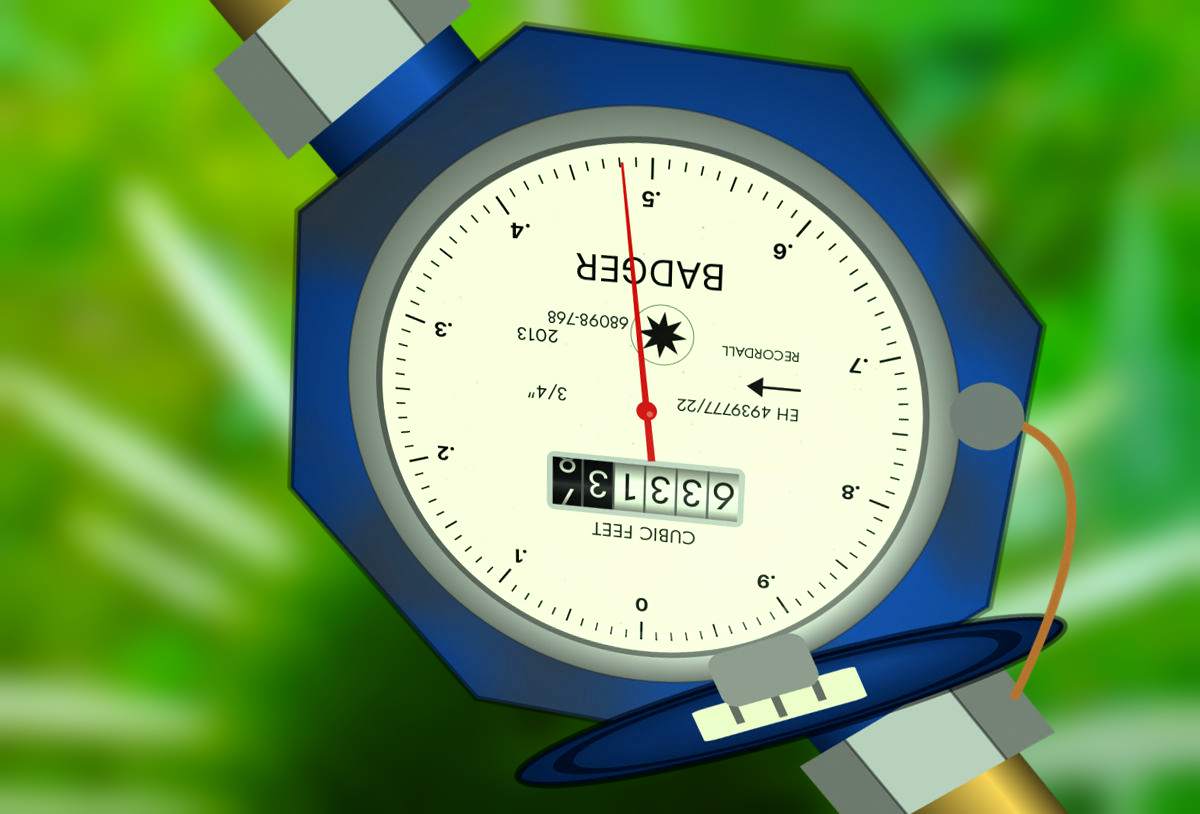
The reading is 633137.48 ft³
